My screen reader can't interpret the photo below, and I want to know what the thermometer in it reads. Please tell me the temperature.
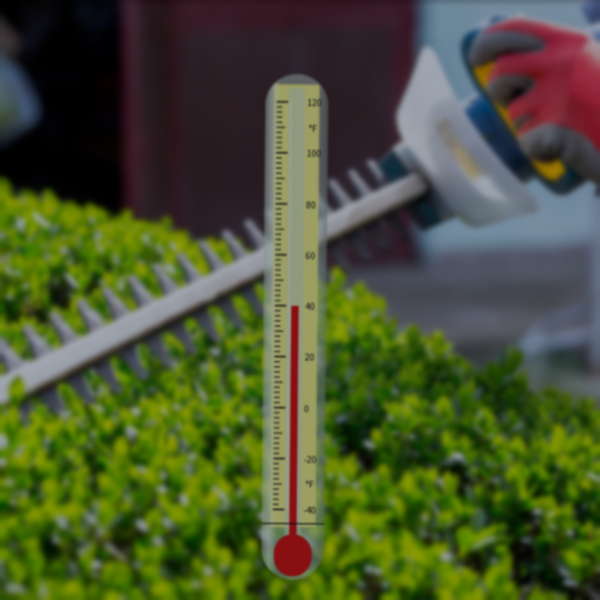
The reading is 40 °F
